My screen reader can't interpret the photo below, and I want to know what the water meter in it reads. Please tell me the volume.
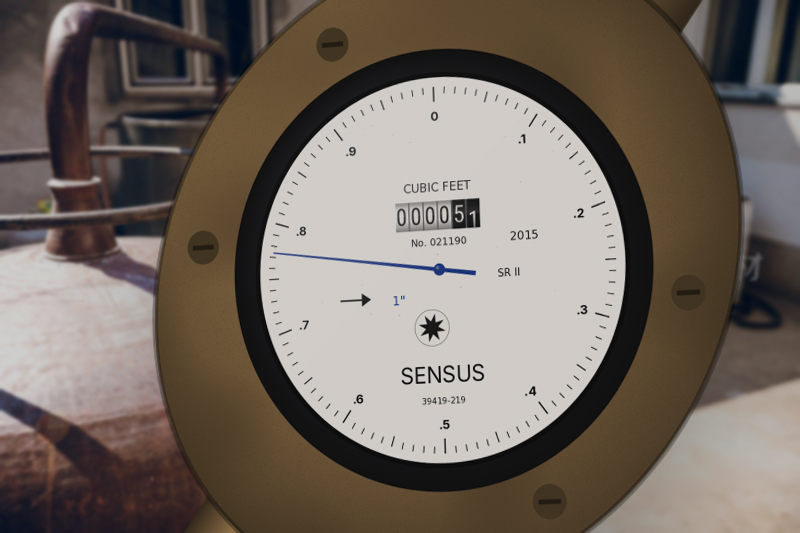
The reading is 50.77 ft³
